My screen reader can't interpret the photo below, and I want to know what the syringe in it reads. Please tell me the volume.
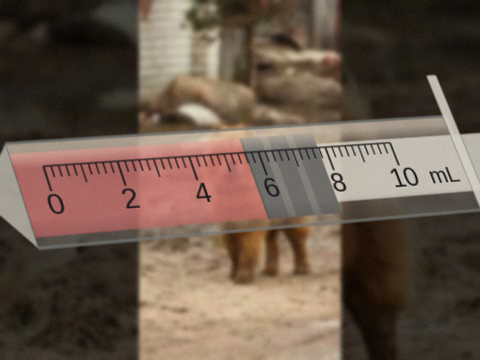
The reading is 5.6 mL
